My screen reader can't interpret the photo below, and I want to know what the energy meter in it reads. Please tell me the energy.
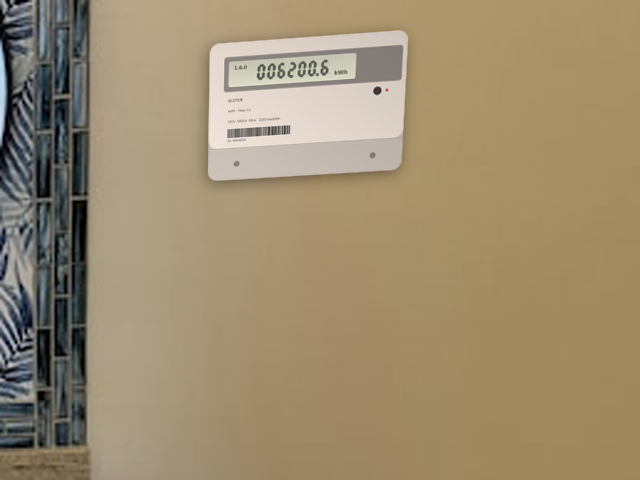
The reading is 6200.6 kWh
